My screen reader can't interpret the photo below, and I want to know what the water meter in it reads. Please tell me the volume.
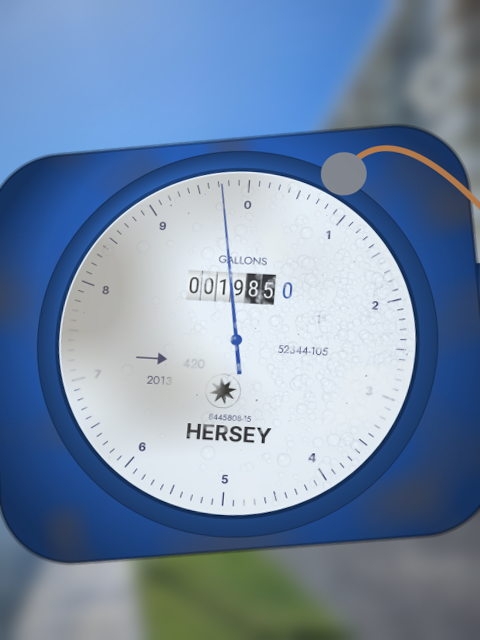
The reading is 19849.7 gal
